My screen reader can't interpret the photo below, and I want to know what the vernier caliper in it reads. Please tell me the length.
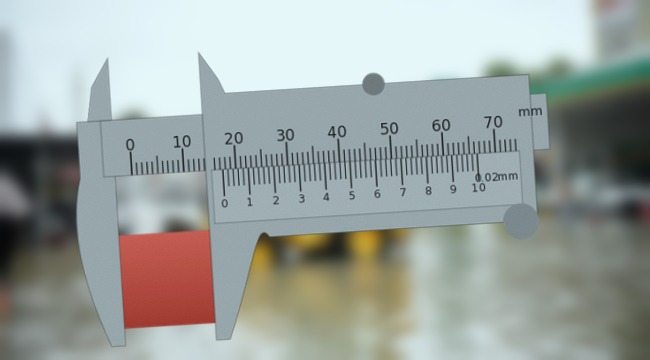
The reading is 17.5 mm
